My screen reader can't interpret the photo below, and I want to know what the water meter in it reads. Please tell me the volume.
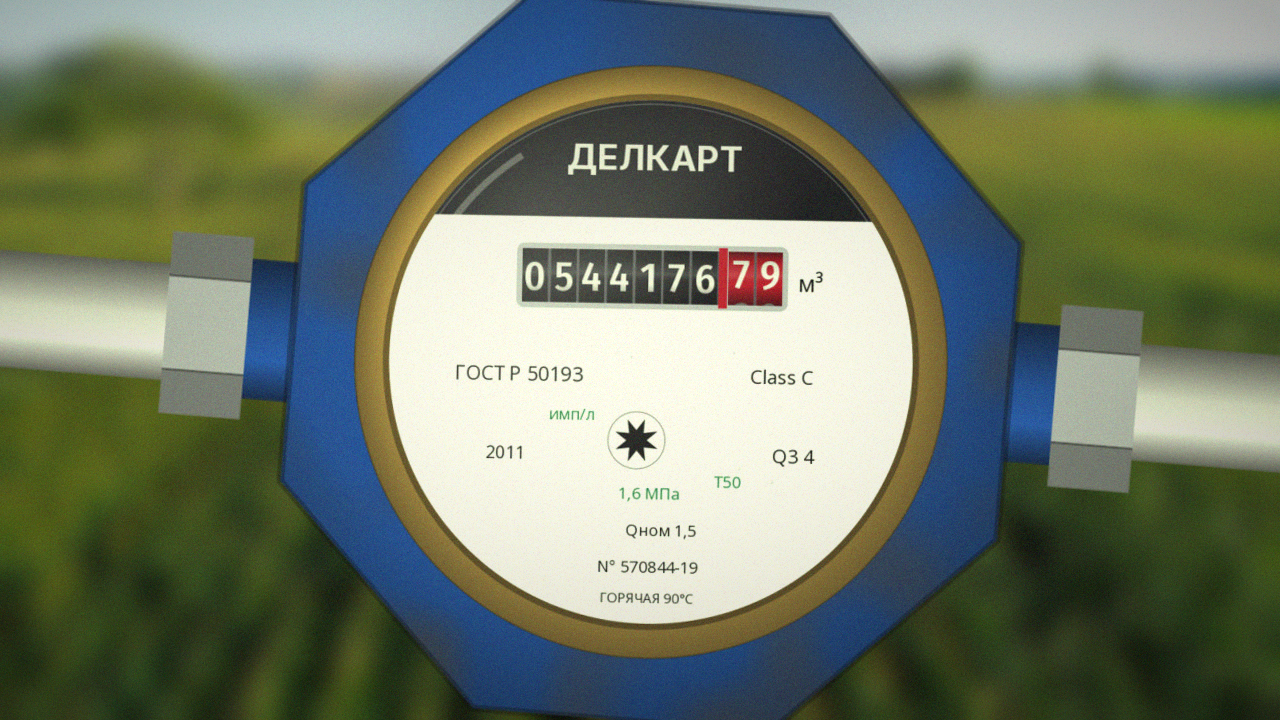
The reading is 544176.79 m³
